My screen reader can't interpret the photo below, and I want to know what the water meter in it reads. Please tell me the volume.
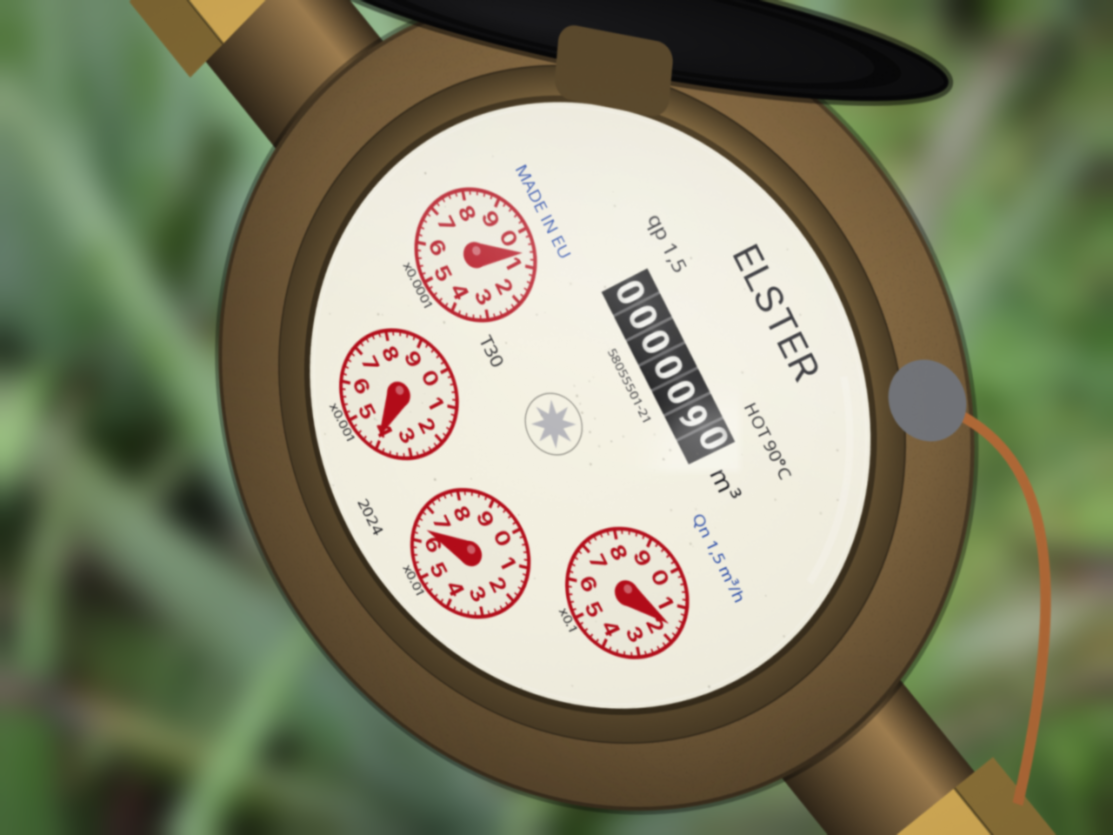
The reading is 90.1640 m³
